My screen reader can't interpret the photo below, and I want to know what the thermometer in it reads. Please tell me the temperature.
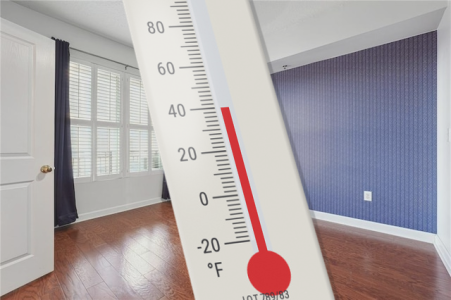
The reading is 40 °F
